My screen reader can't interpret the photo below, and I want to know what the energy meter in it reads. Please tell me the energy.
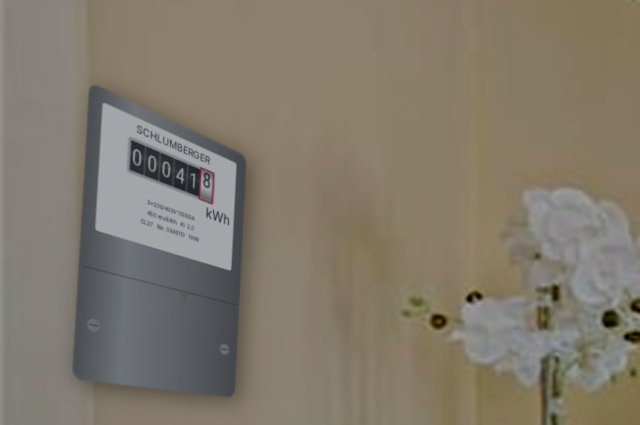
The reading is 41.8 kWh
